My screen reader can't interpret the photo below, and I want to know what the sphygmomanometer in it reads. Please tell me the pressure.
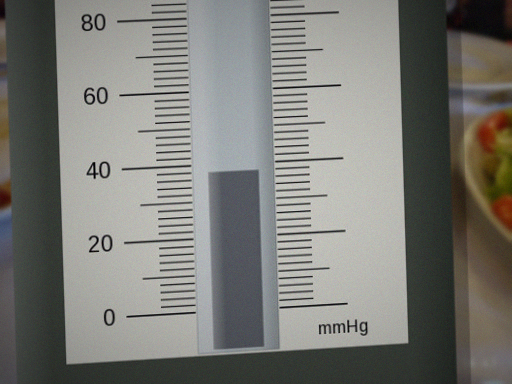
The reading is 38 mmHg
